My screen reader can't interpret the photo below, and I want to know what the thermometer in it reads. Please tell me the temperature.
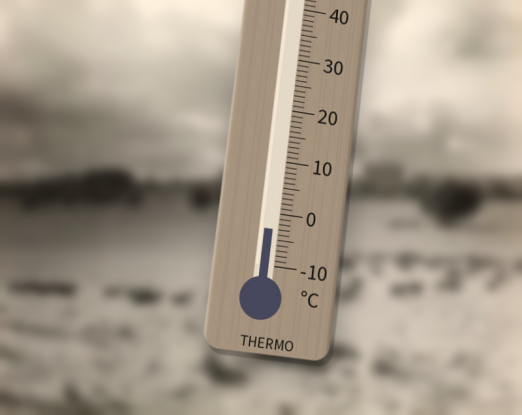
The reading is -3 °C
